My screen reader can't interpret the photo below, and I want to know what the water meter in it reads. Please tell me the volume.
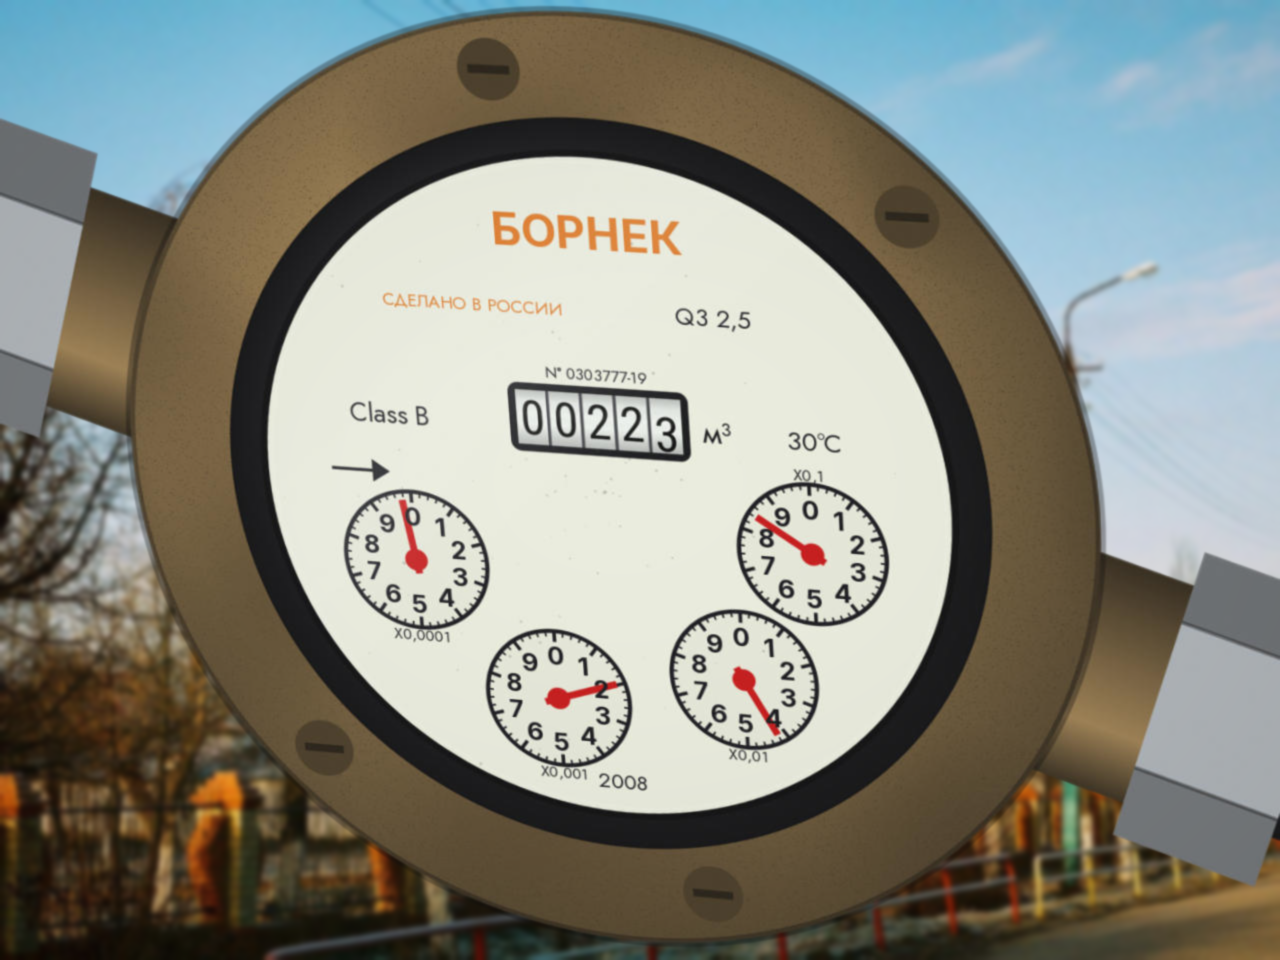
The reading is 222.8419 m³
